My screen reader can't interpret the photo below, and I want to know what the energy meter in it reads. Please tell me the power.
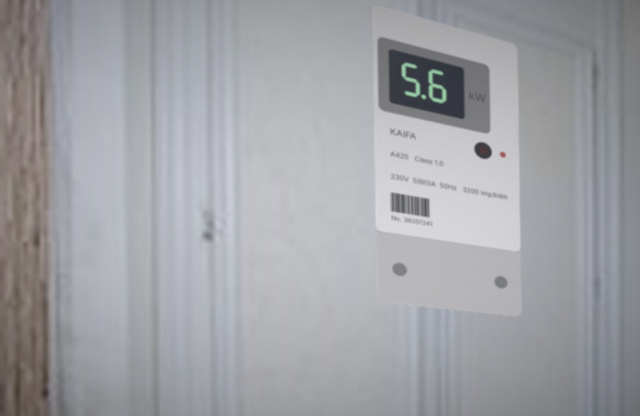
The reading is 5.6 kW
